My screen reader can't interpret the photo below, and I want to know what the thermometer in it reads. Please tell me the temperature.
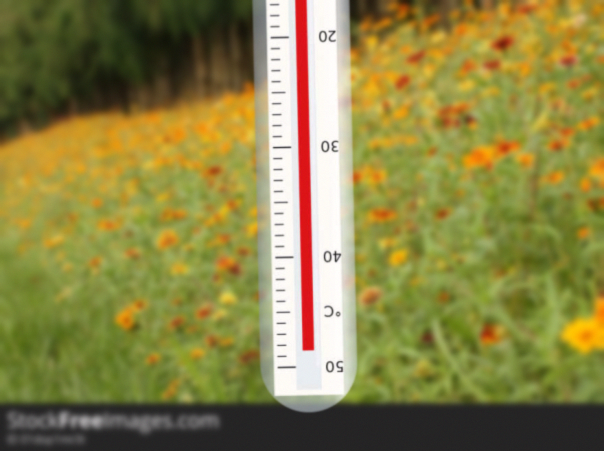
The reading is 48.5 °C
